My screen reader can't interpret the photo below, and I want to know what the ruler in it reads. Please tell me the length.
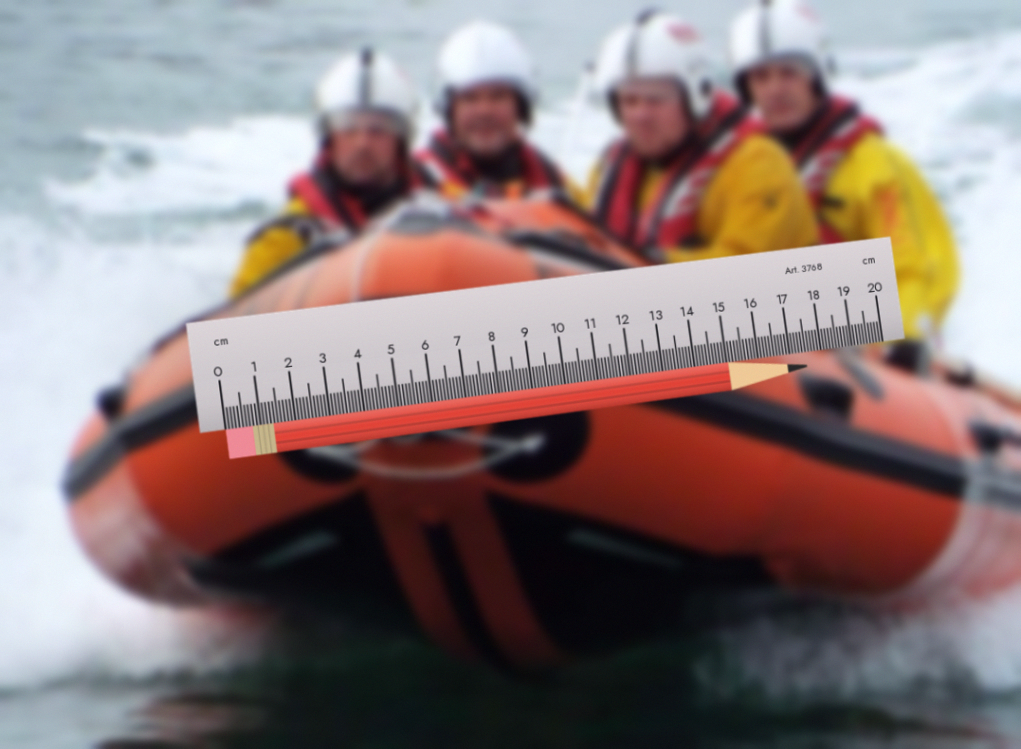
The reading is 17.5 cm
